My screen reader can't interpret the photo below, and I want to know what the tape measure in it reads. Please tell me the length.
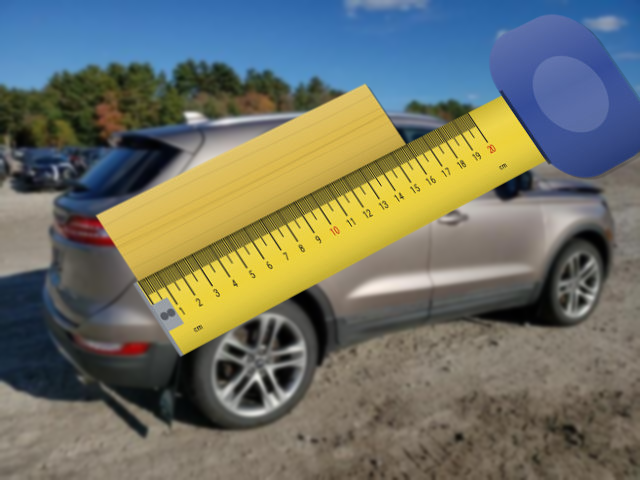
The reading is 16 cm
